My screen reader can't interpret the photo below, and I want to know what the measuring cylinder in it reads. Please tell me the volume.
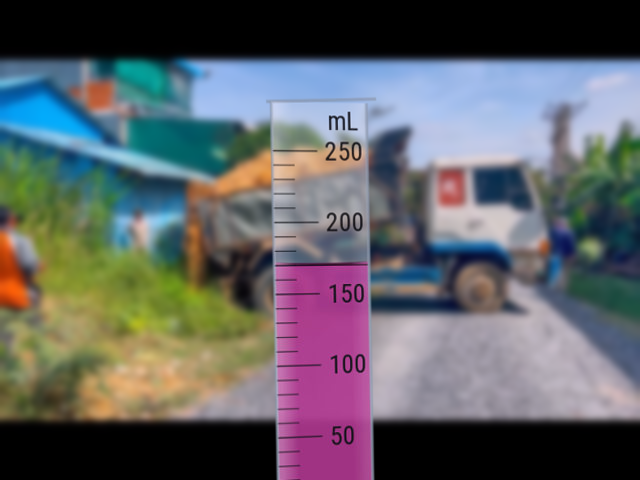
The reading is 170 mL
